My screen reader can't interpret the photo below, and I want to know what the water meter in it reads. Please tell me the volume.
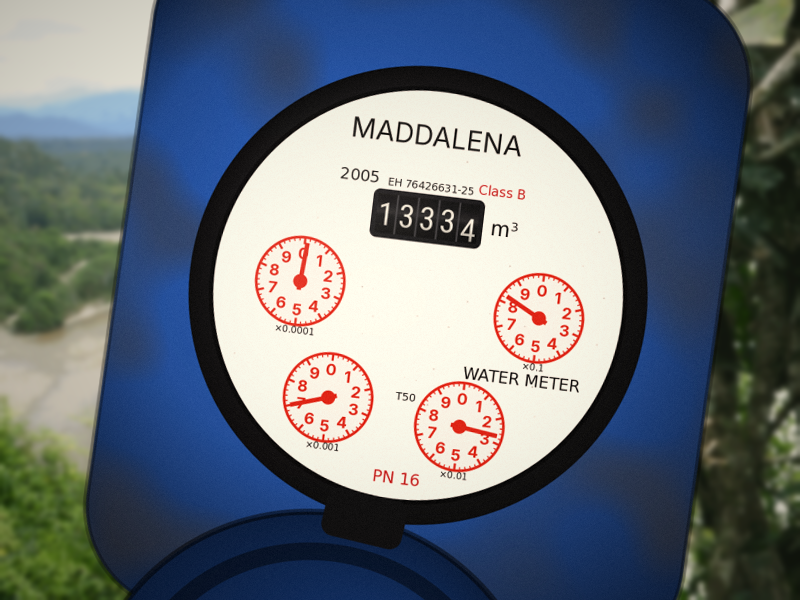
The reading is 13333.8270 m³
